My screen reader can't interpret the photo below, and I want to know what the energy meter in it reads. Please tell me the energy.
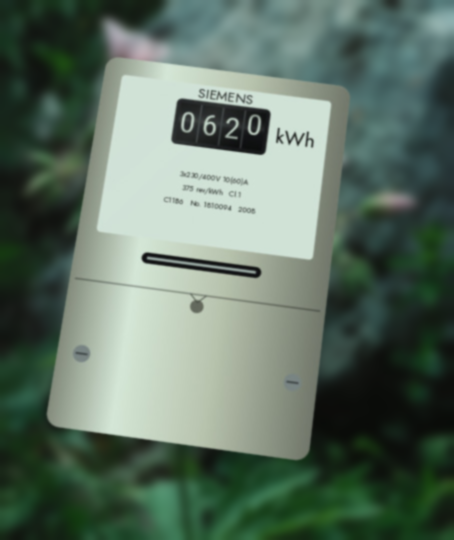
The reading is 620 kWh
